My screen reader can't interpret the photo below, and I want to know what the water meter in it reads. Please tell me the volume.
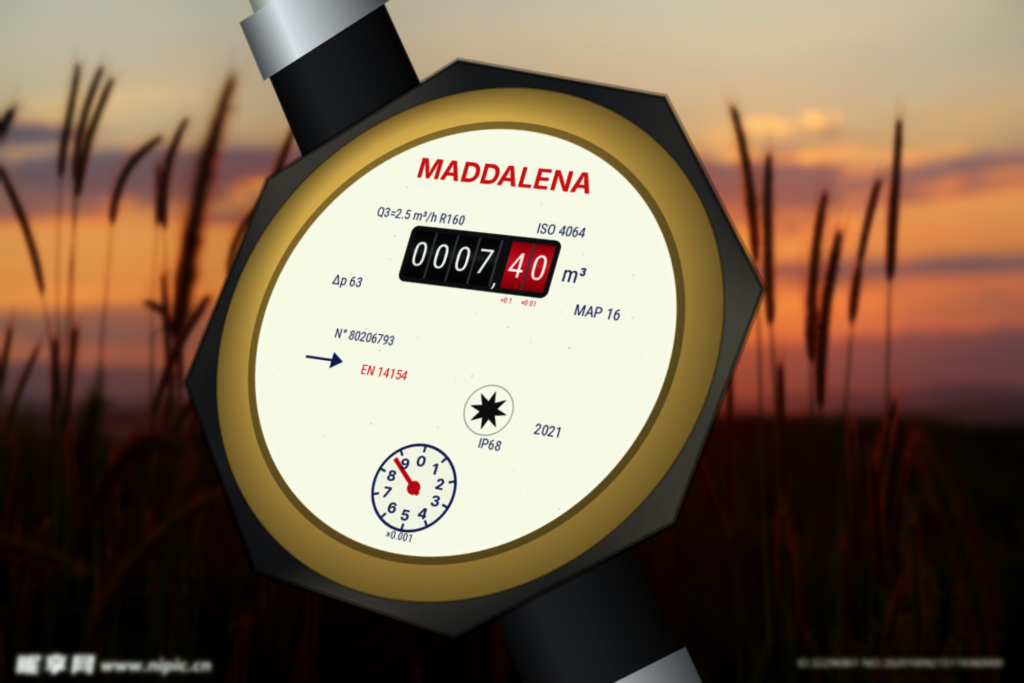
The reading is 7.408 m³
